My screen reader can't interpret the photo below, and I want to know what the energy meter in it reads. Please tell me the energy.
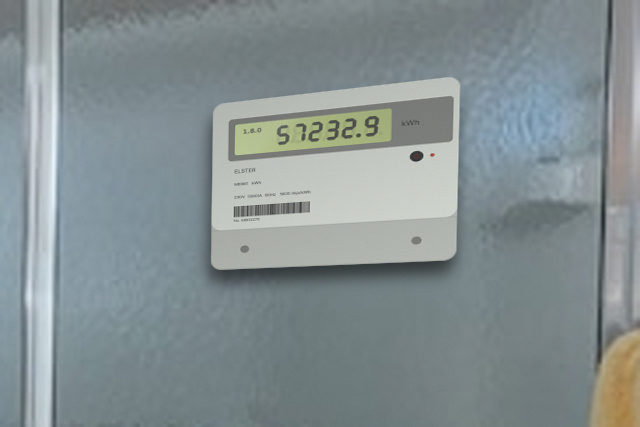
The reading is 57232.9 kWh
